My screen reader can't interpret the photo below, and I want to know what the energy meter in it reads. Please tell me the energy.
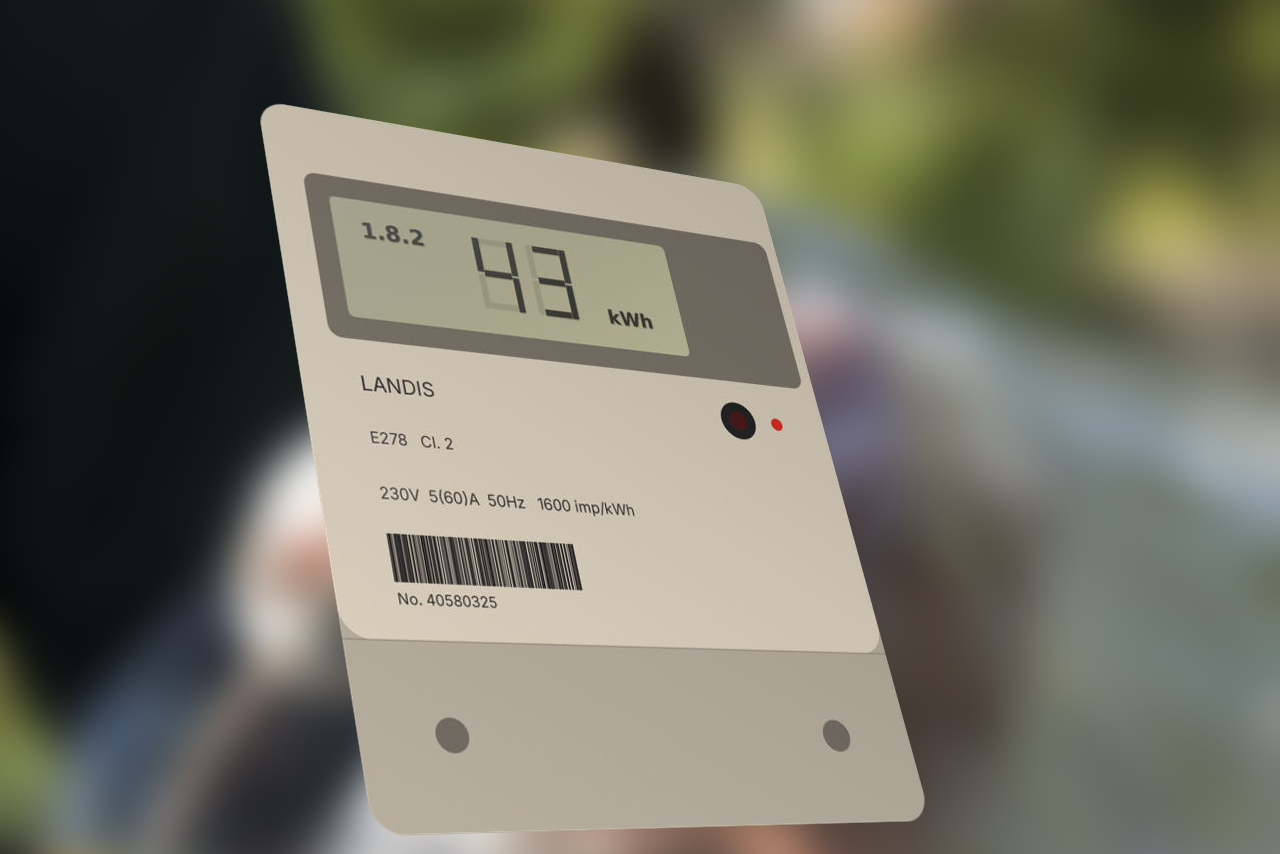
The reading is 43 kWh
